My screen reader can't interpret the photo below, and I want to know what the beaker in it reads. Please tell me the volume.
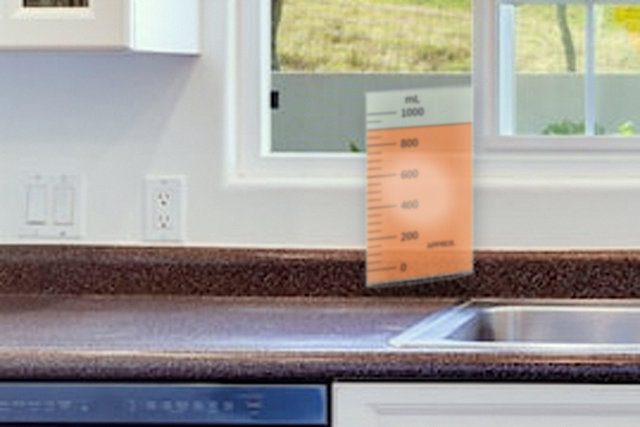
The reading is 900 mL
